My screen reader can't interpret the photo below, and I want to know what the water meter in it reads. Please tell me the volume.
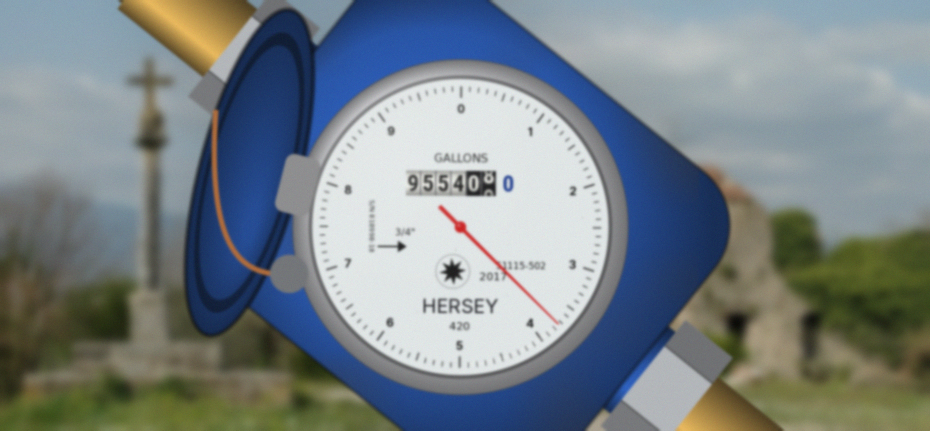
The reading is 9554083.7 gal
